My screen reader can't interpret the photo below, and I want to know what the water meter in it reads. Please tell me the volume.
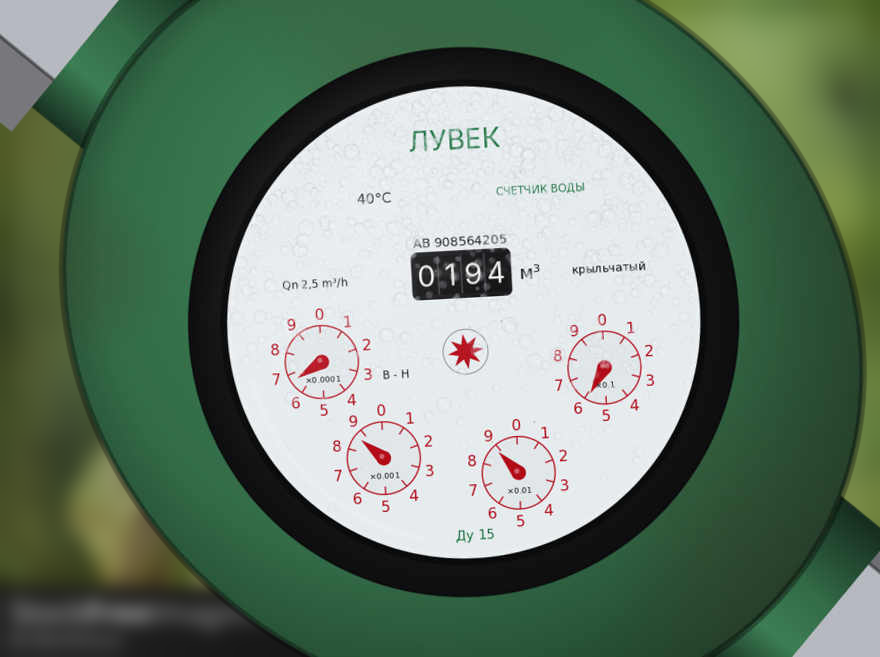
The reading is 194.5886 m³
